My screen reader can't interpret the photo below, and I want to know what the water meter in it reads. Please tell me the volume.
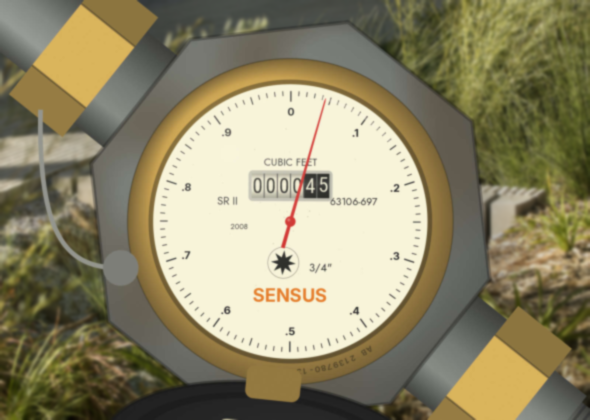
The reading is 45.04 ft³
